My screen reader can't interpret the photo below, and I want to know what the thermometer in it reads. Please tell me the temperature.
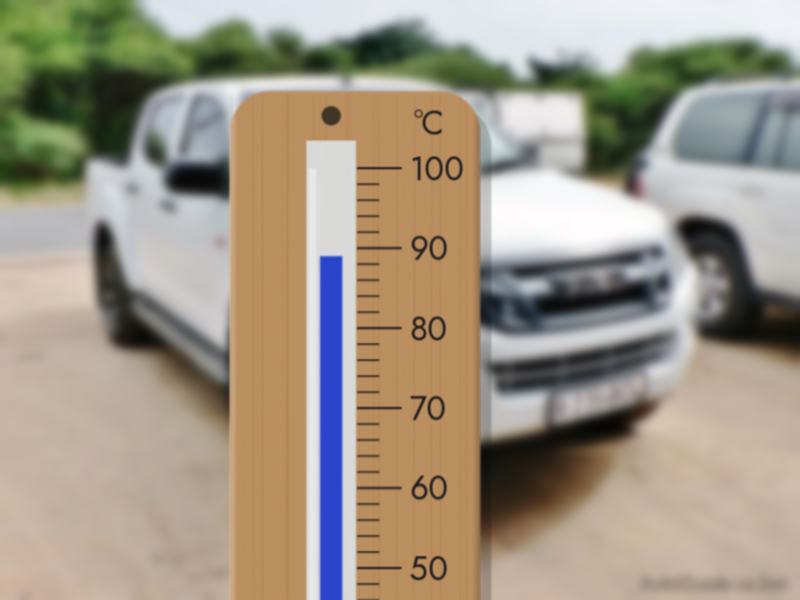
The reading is 89 °C
